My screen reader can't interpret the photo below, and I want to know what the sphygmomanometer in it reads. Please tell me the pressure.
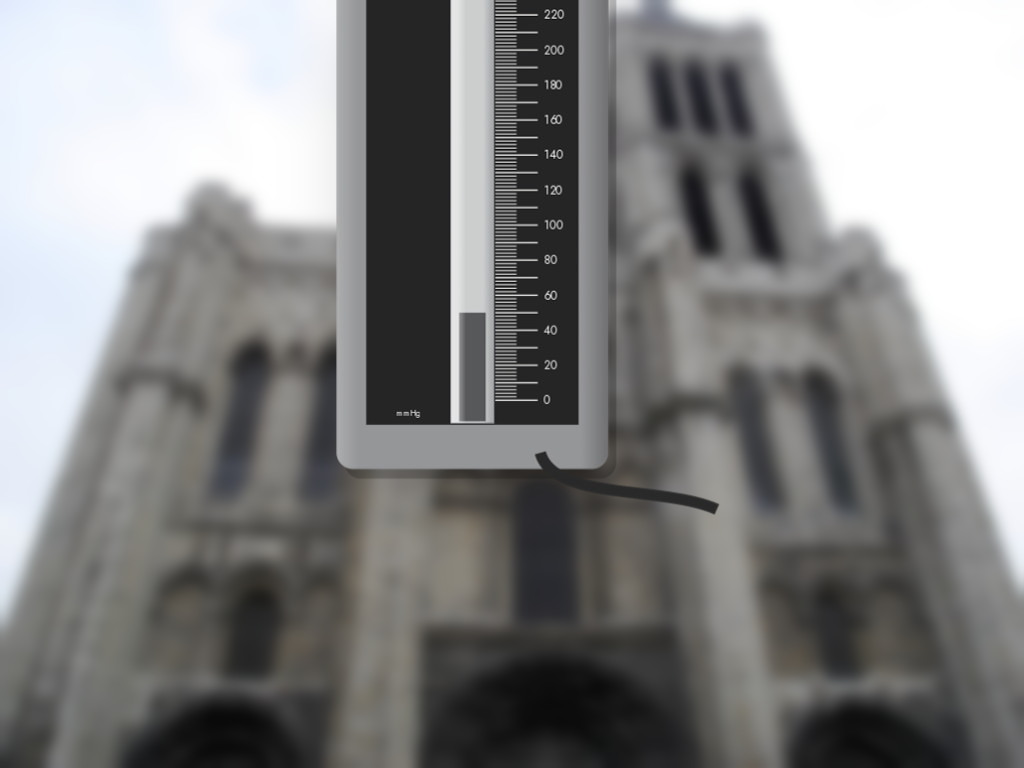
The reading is 50 mmHg
